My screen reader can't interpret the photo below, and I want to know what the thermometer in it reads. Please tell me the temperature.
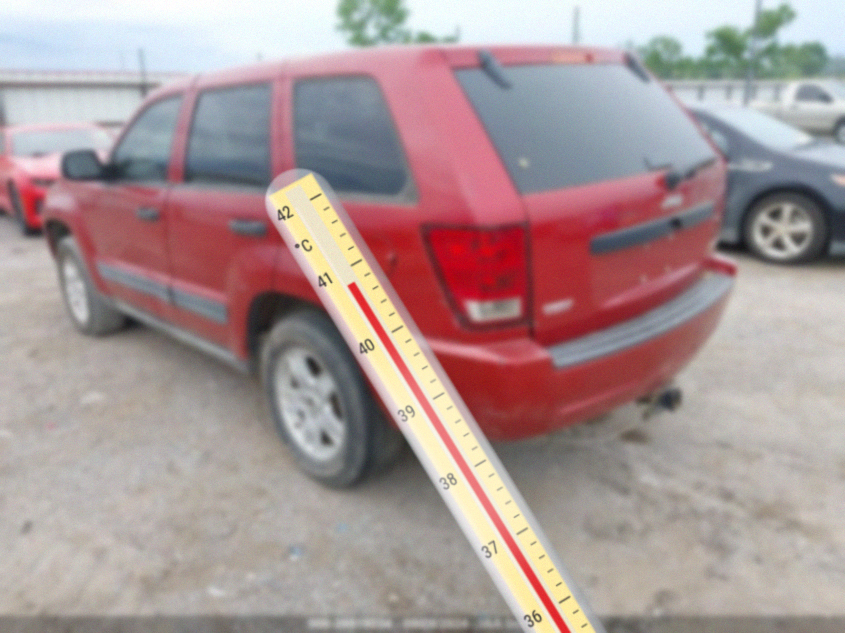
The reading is 40.8 °C
